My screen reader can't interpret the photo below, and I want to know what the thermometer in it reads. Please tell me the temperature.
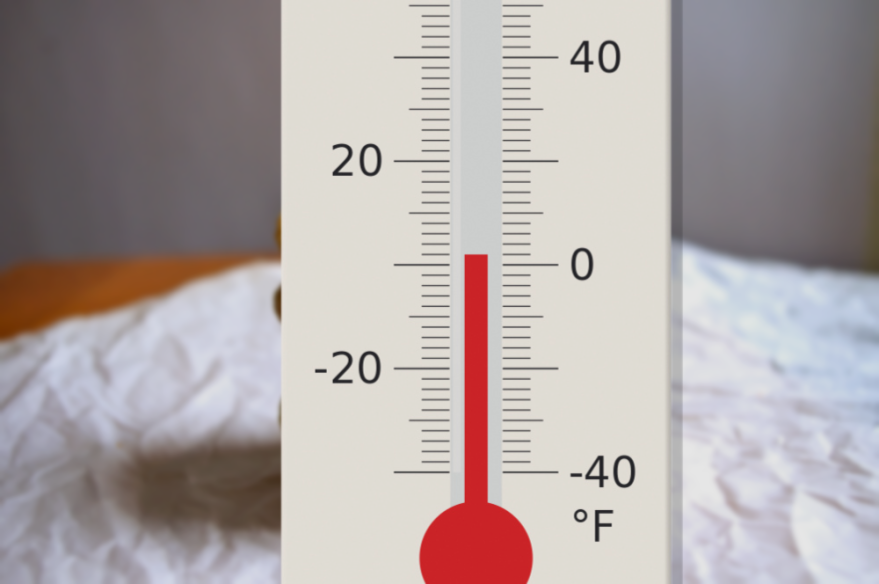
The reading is 2 °F
